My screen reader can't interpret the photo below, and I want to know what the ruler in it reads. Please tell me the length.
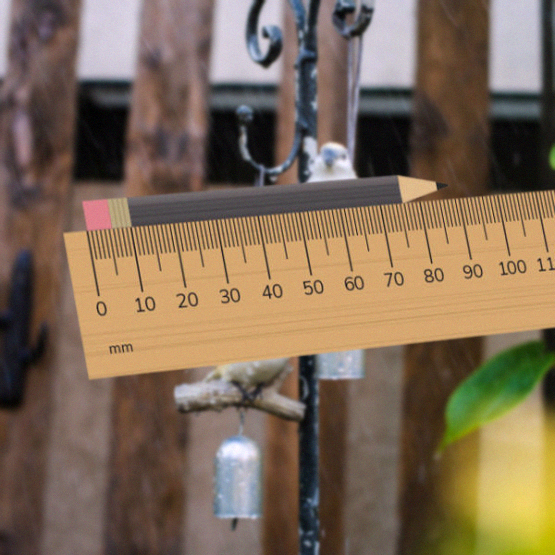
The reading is 88 mm
